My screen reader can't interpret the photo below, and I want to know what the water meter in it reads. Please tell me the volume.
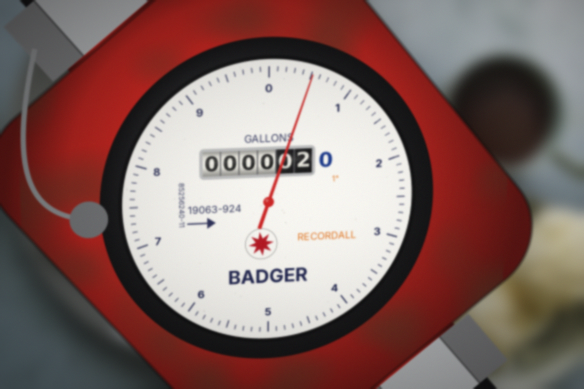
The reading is 20.5 gal
